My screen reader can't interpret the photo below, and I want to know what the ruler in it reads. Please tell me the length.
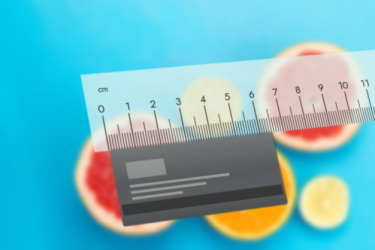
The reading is 6.5 cm
